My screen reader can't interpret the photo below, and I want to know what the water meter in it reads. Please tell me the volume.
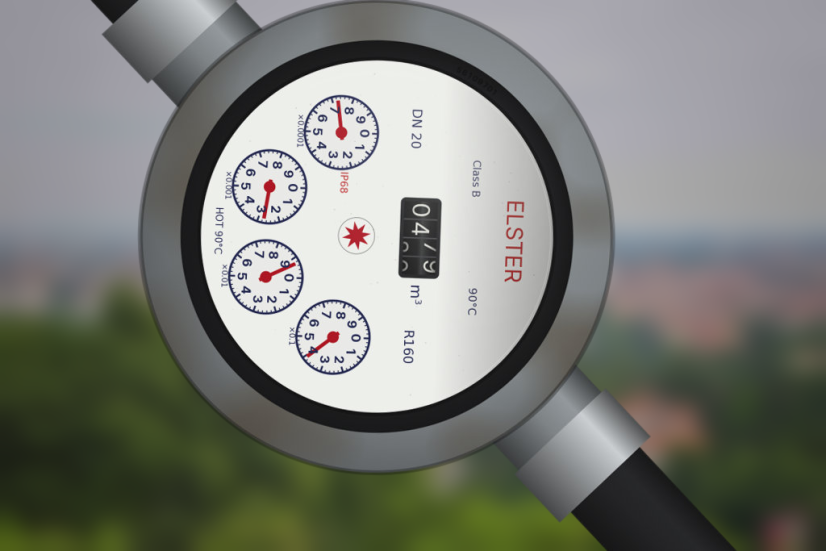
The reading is 479.3927 m³
